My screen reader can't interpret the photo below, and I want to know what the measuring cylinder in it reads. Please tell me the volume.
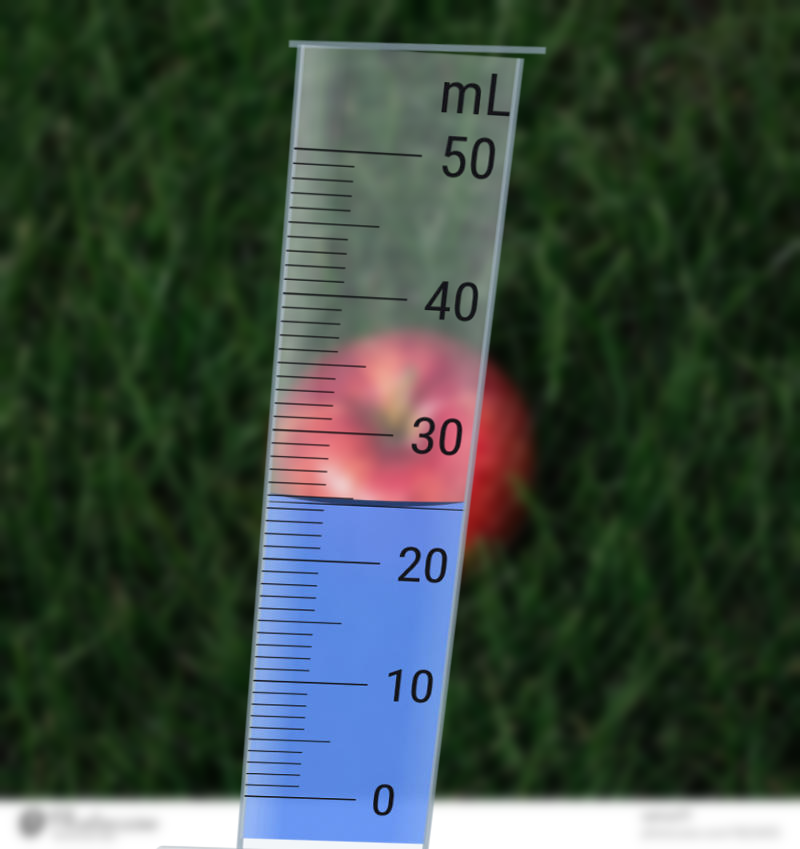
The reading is 24.5 mL
